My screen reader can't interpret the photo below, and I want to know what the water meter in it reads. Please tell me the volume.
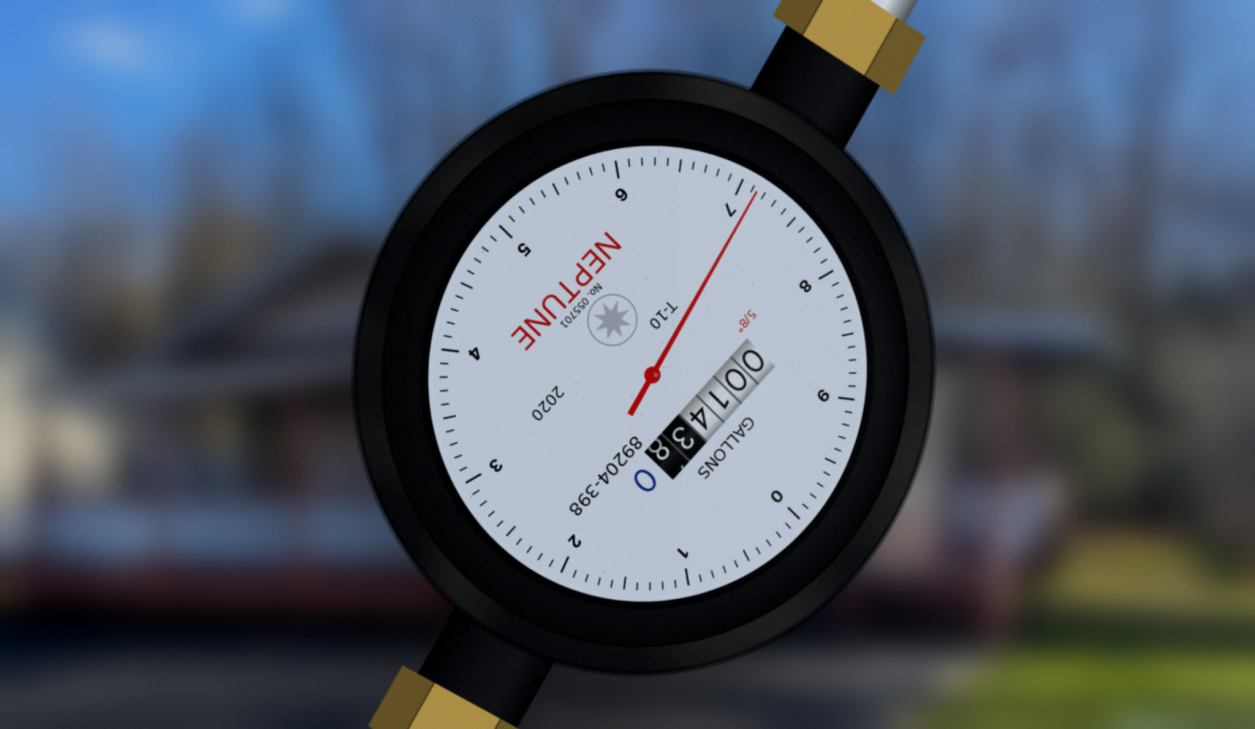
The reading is 14377.1 gal
